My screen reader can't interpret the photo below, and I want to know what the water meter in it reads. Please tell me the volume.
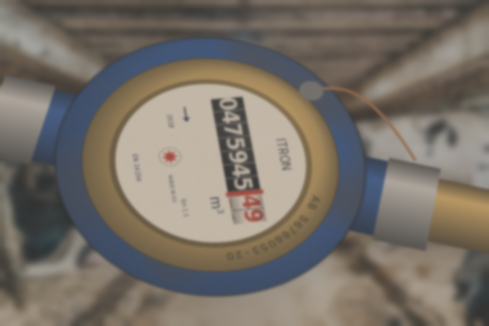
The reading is 475945.49 m³
